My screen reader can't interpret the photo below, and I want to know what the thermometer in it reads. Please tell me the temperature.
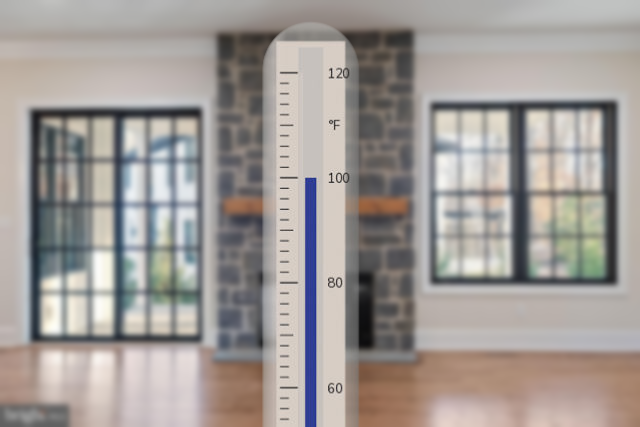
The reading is 100 °F
